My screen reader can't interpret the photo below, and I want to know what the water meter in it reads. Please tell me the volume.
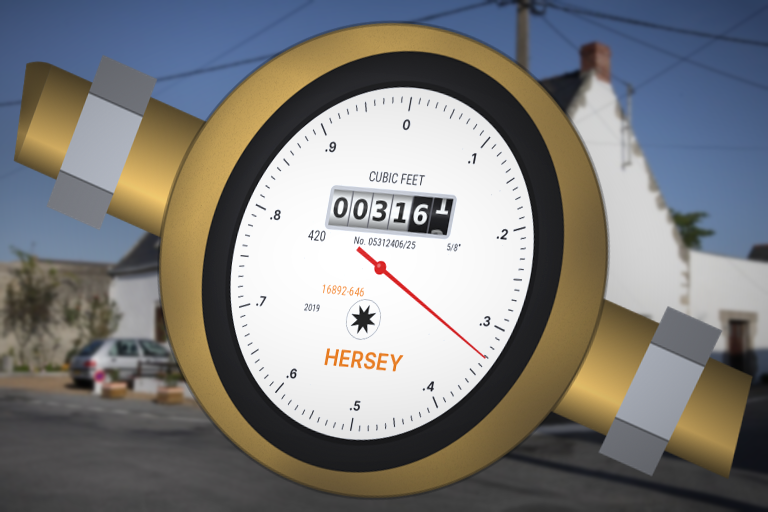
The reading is 3161.33 ft³
